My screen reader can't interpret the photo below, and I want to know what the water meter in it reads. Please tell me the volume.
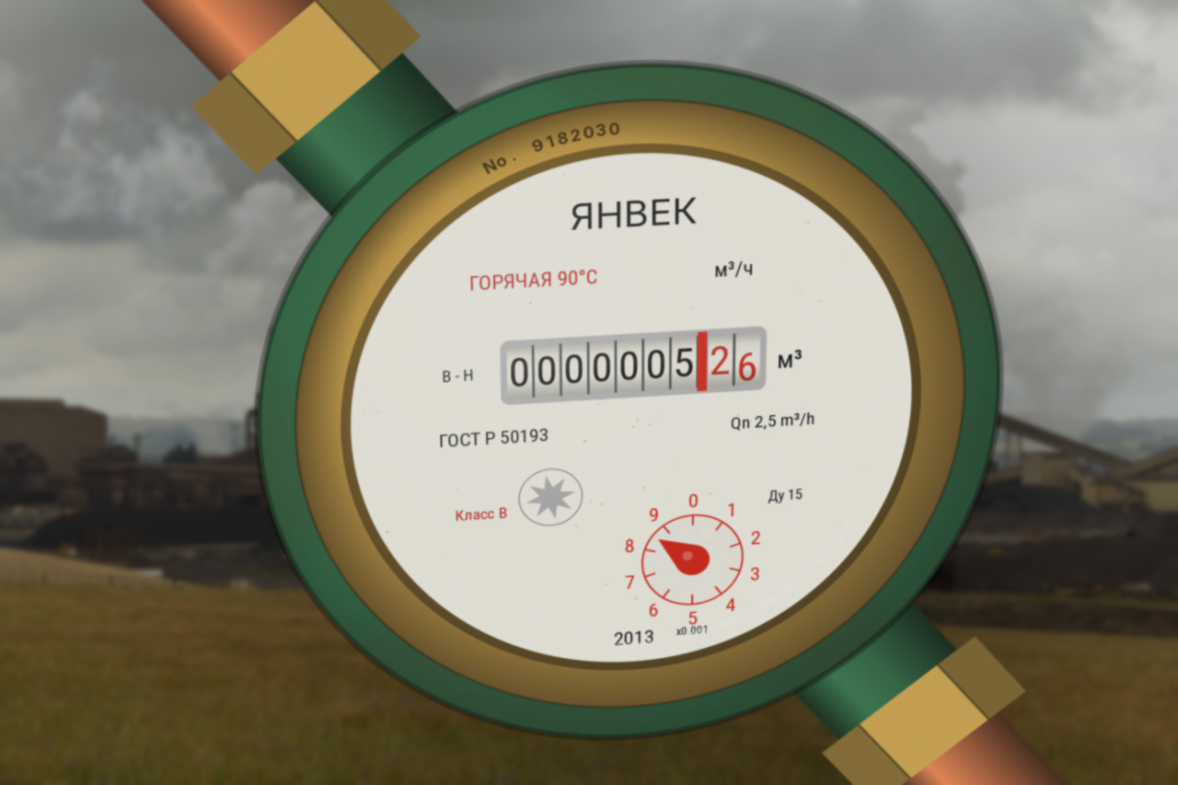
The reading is 5.258 m³
